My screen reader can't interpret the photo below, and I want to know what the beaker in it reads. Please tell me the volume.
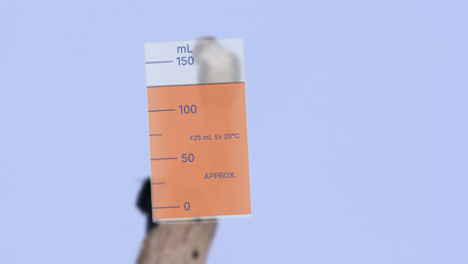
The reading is 125 mL
